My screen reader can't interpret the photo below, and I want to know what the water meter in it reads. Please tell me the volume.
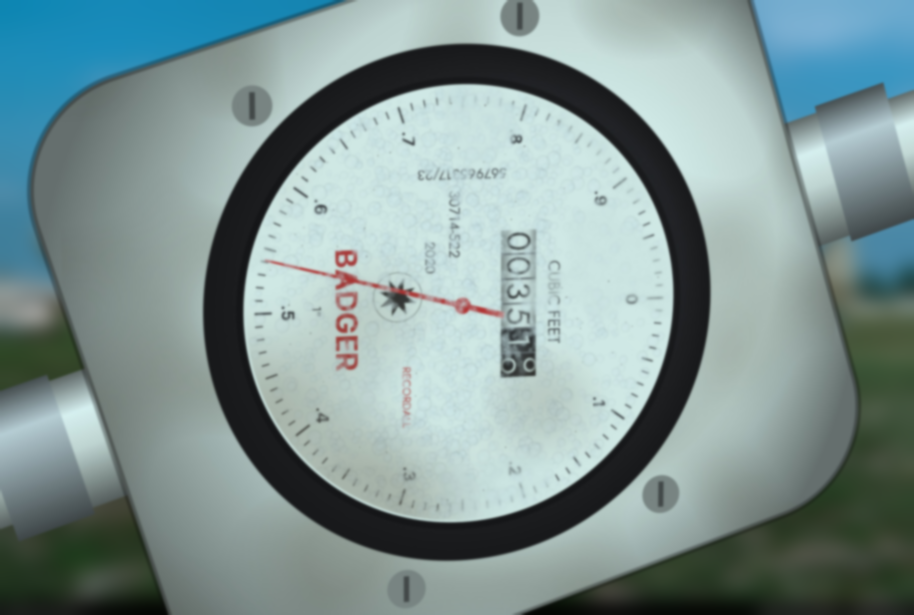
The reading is 3518.54 ft³
